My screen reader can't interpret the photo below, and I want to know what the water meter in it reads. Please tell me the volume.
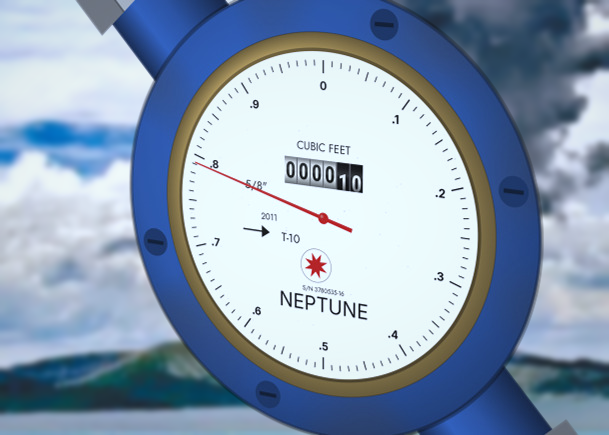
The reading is 9.79 ft³
